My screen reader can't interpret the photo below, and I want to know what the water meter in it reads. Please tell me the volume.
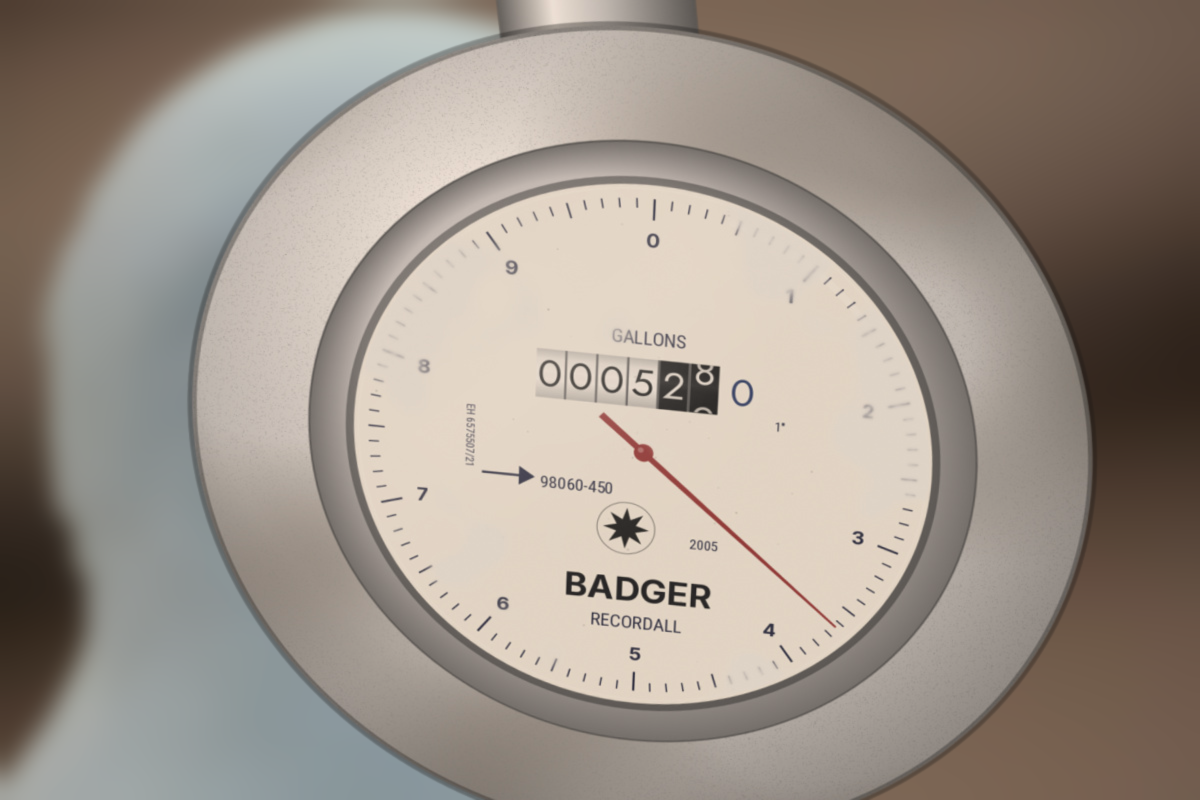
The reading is 5283.6 gal
